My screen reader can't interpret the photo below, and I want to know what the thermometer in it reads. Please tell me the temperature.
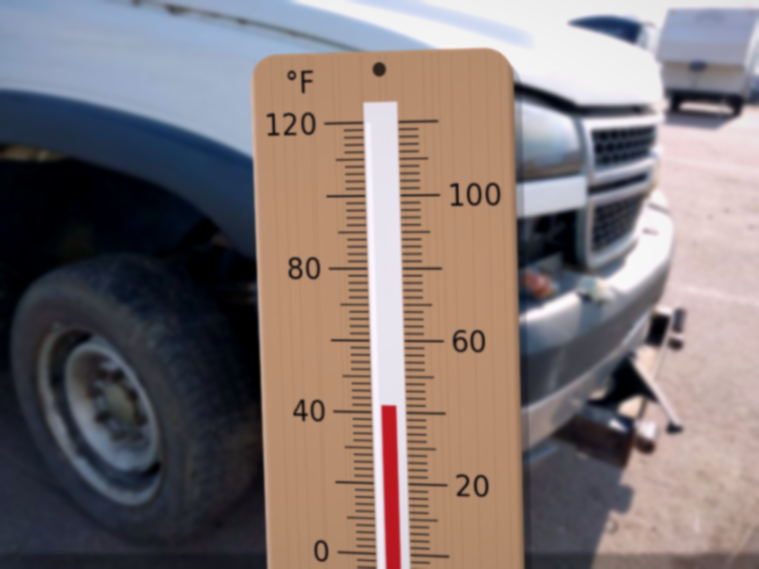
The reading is 42 °F
